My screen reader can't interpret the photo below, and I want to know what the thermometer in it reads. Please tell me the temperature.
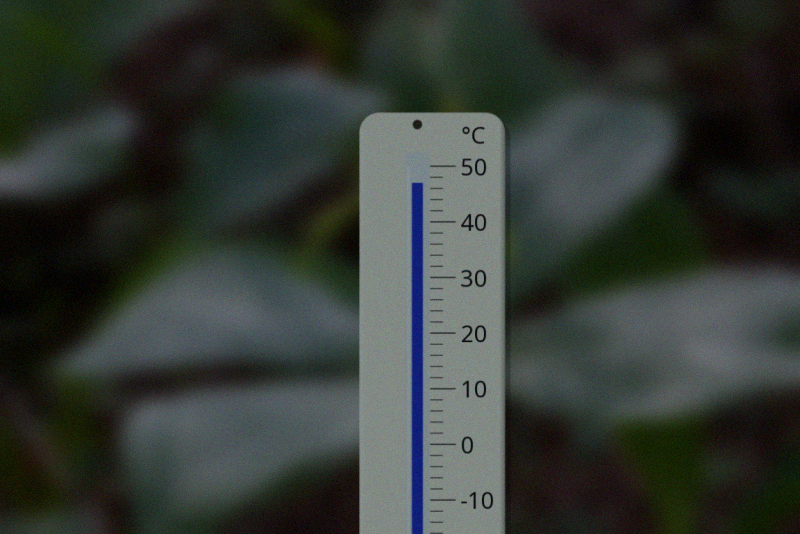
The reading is 47 °C
